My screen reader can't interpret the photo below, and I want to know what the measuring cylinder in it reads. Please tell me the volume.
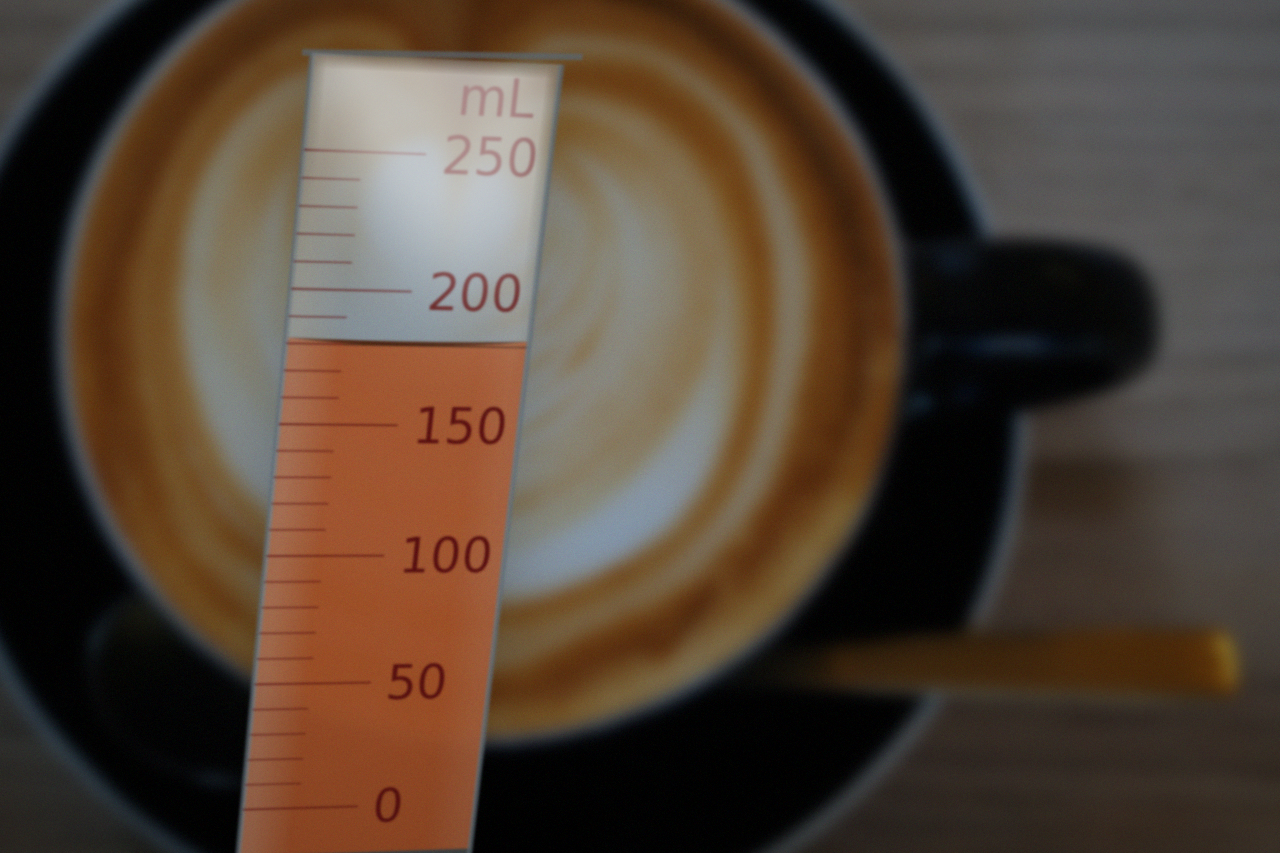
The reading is 180 mL
